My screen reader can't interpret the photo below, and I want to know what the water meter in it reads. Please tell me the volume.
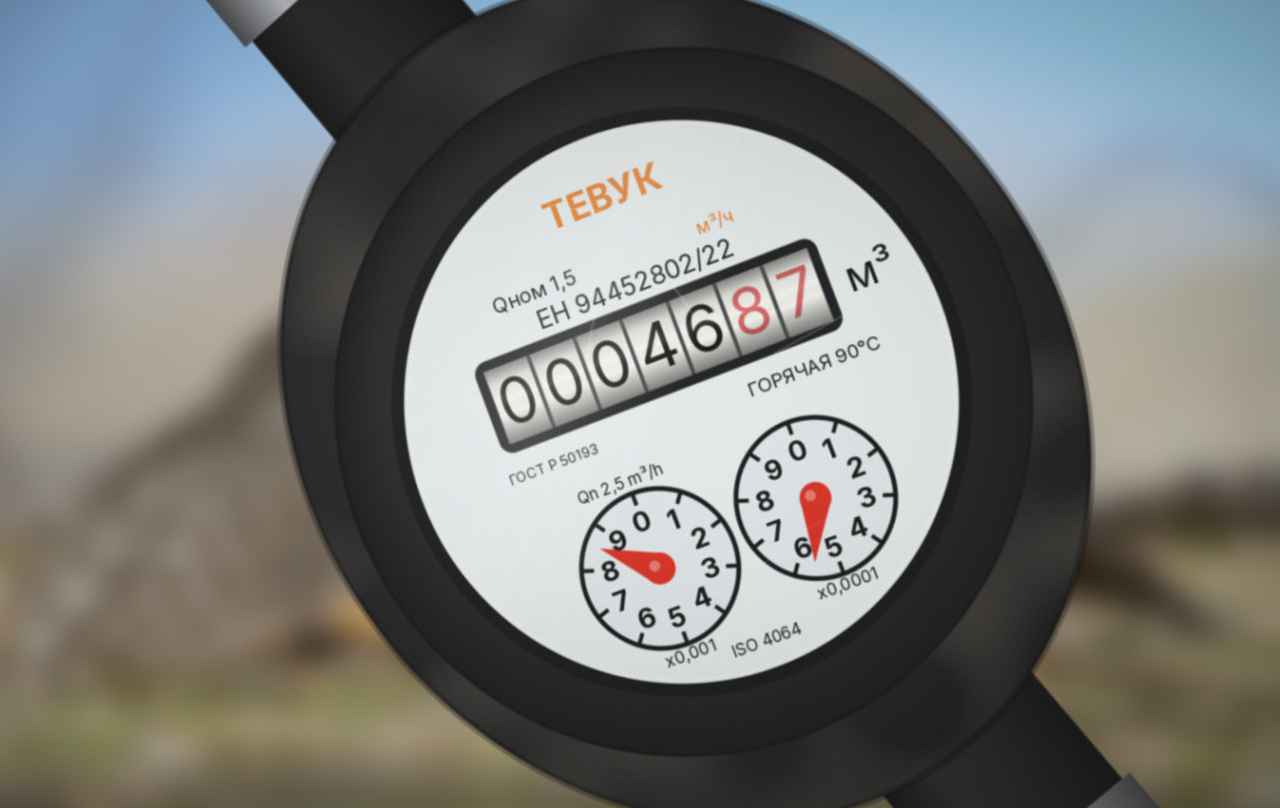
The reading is 46.8785 m³
